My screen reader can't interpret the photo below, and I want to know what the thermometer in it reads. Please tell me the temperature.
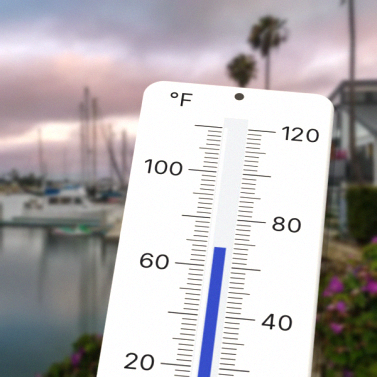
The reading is 68 °F
